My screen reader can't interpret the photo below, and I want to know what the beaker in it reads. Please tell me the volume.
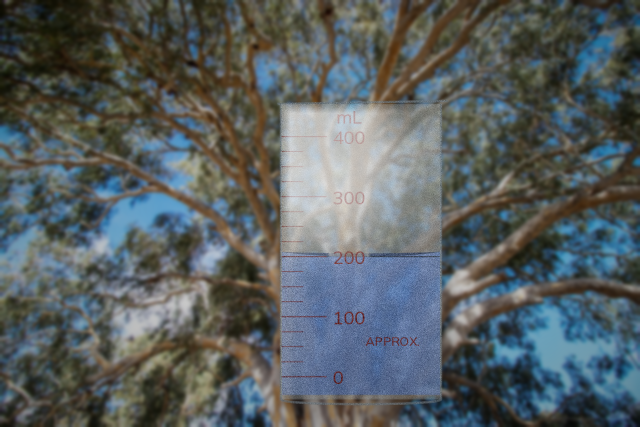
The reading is 200 mL
